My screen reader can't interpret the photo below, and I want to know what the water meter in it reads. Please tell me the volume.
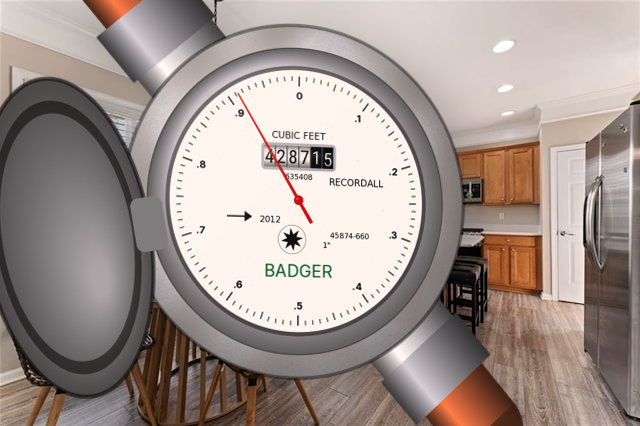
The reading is 428714.91 ft³
